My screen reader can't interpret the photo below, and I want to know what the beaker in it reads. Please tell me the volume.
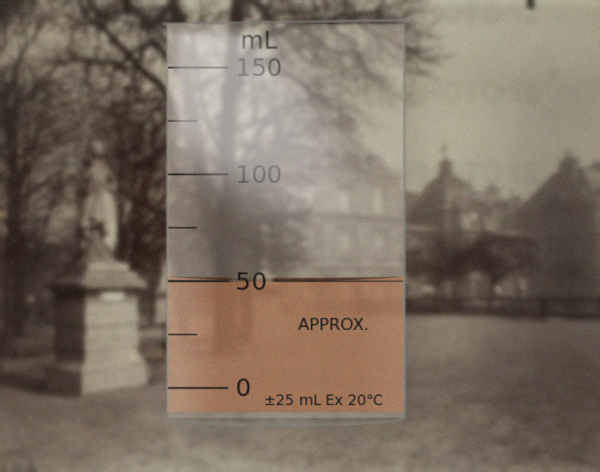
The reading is 50 mL
